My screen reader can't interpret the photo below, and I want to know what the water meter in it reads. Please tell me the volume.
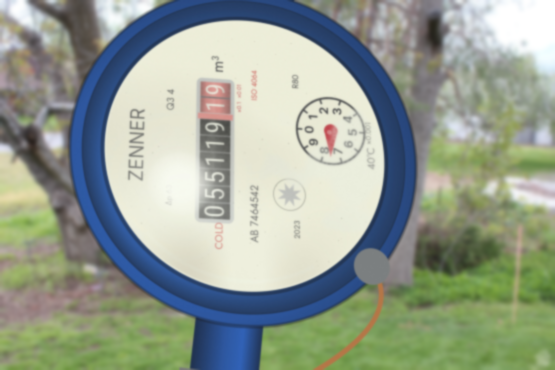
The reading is 55119.197 m³
